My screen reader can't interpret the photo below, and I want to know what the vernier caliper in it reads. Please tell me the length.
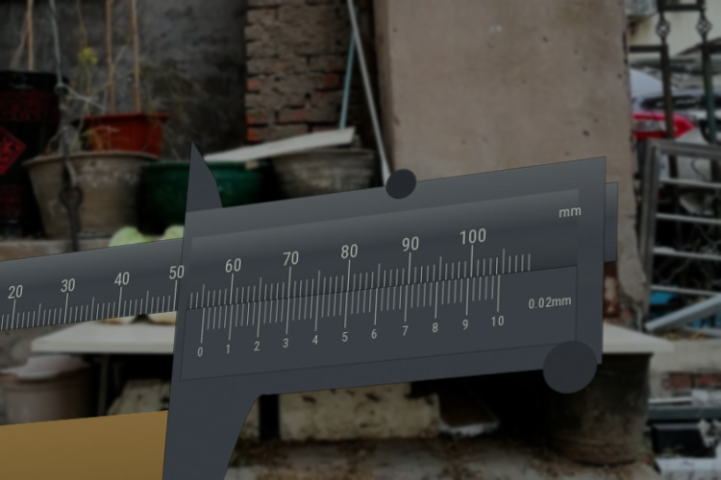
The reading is 55.4 mm
